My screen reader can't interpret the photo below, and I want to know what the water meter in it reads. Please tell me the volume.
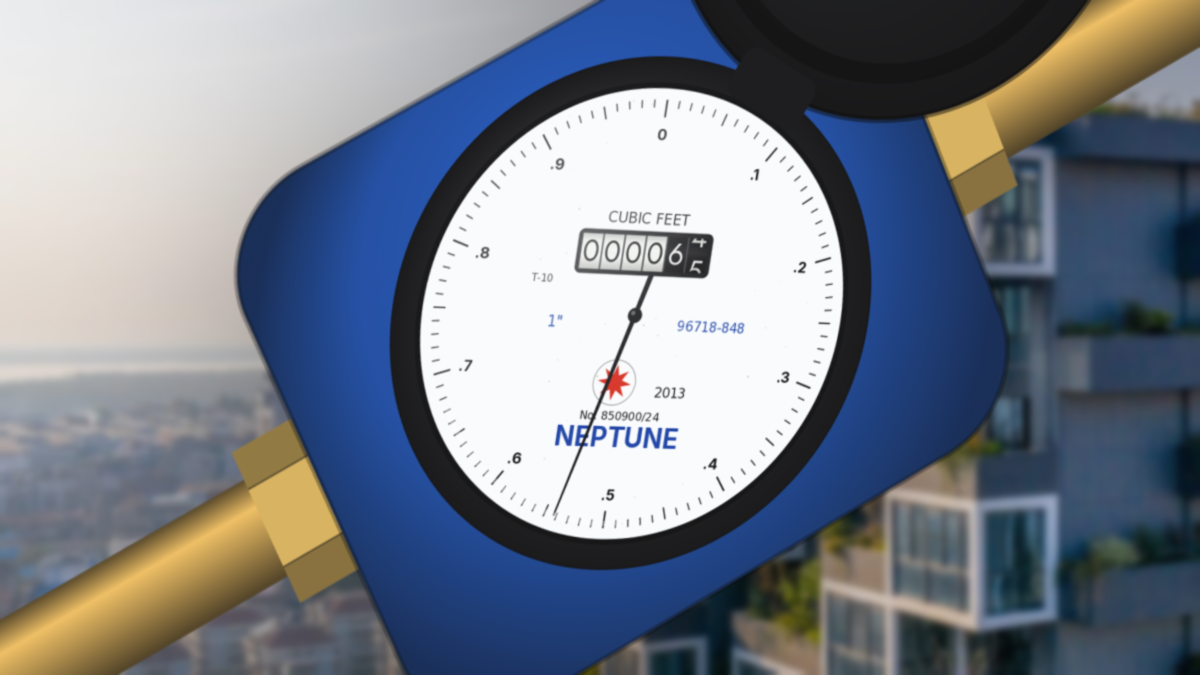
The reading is 64.54 ft³
